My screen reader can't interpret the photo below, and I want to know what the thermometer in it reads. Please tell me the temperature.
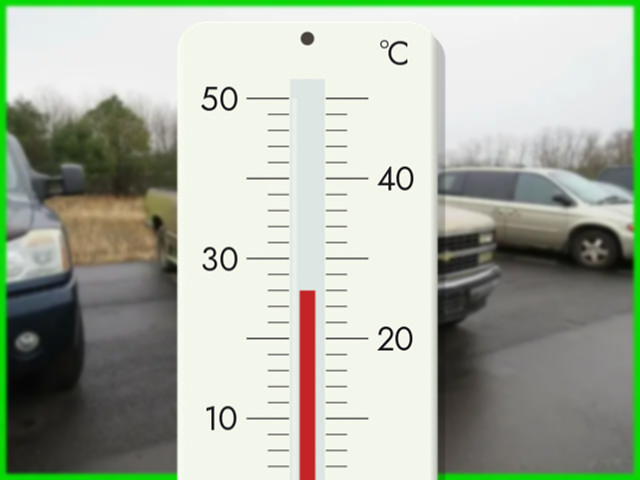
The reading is 26 °C
